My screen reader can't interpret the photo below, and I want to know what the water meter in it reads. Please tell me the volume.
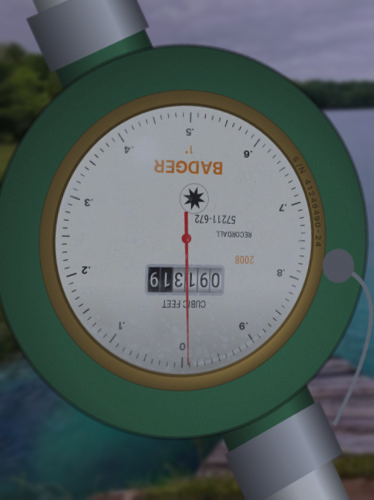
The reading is 91318.99 ft³
